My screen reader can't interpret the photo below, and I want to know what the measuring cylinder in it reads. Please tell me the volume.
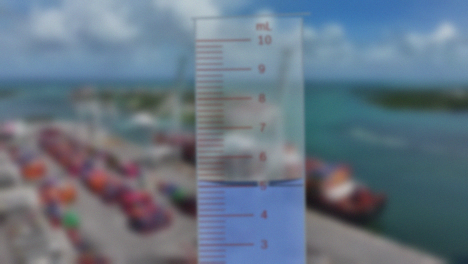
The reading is 5 mL
